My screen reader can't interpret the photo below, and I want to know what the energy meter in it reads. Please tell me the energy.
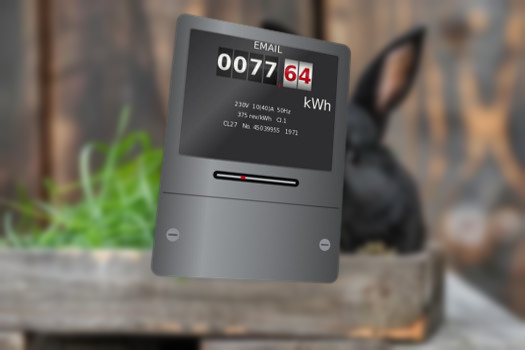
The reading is 77.64 kWh
